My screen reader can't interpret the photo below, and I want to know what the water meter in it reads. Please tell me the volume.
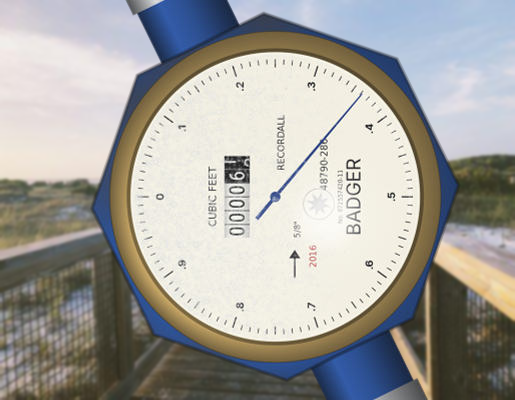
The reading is 61.36 ft³
